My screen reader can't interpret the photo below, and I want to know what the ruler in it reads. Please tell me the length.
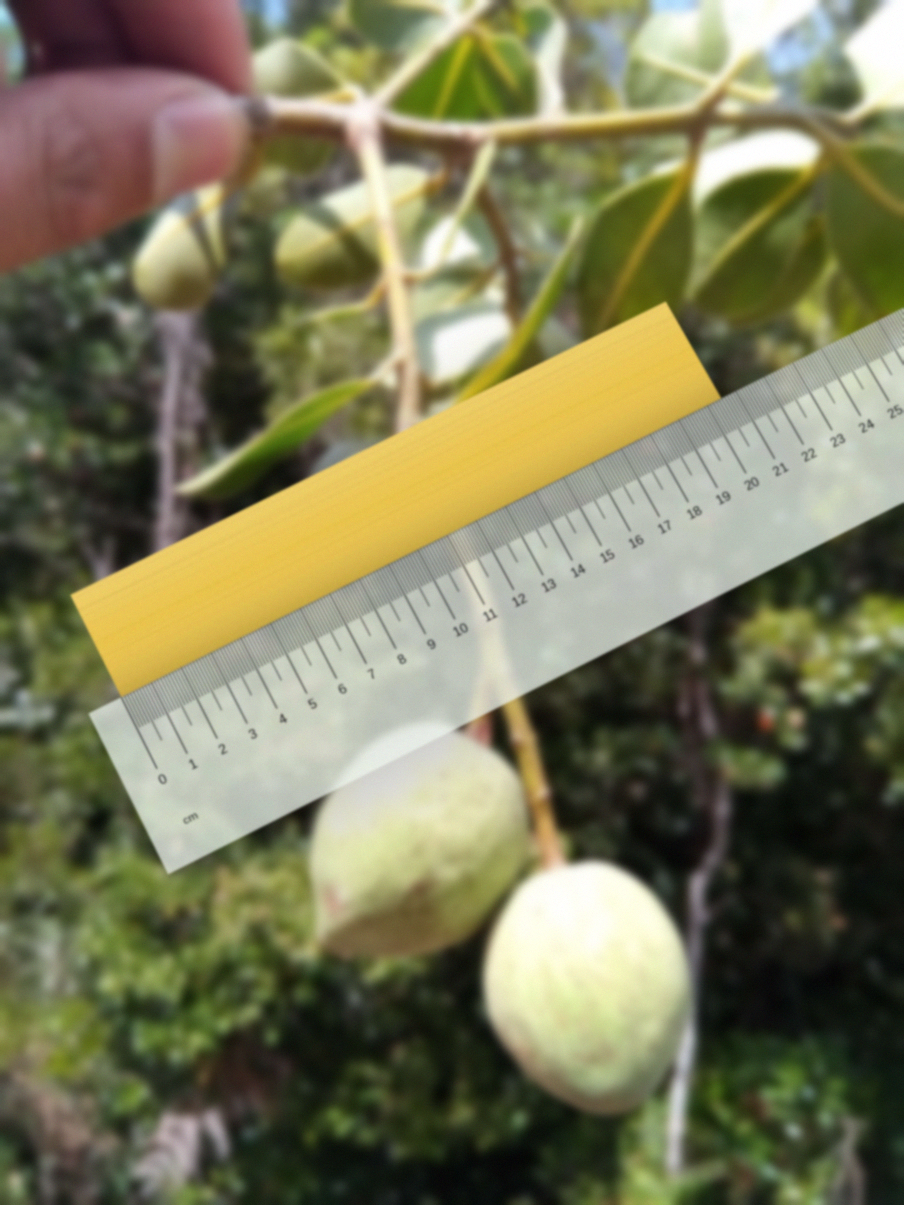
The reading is 20.5 cm
